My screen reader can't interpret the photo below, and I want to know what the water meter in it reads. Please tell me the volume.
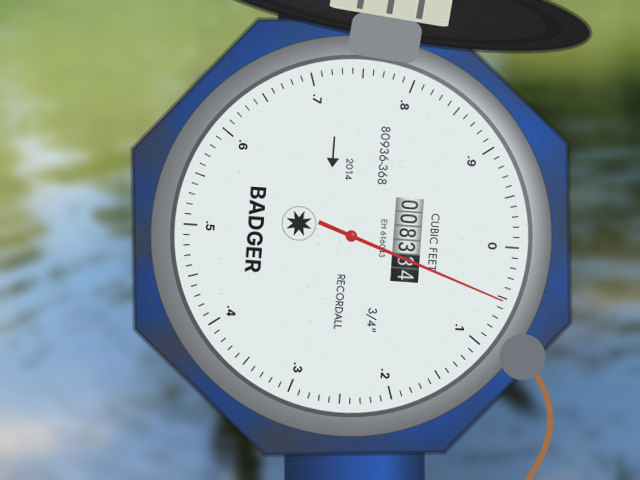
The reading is 8334.05 ft³
